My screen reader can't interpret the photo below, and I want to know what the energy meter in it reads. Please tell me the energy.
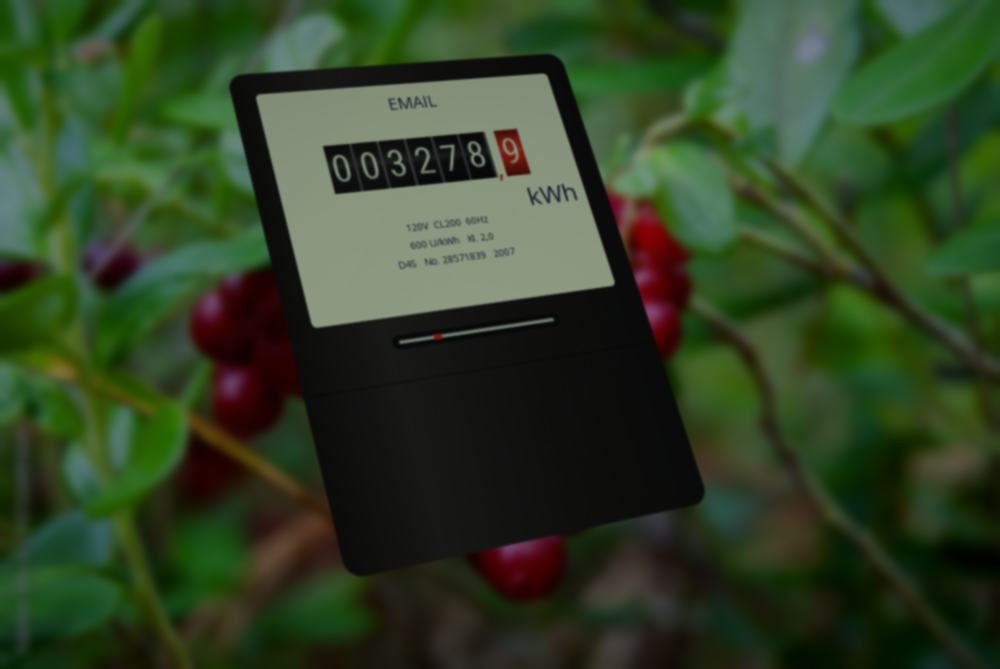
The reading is 3278.9 kWh
